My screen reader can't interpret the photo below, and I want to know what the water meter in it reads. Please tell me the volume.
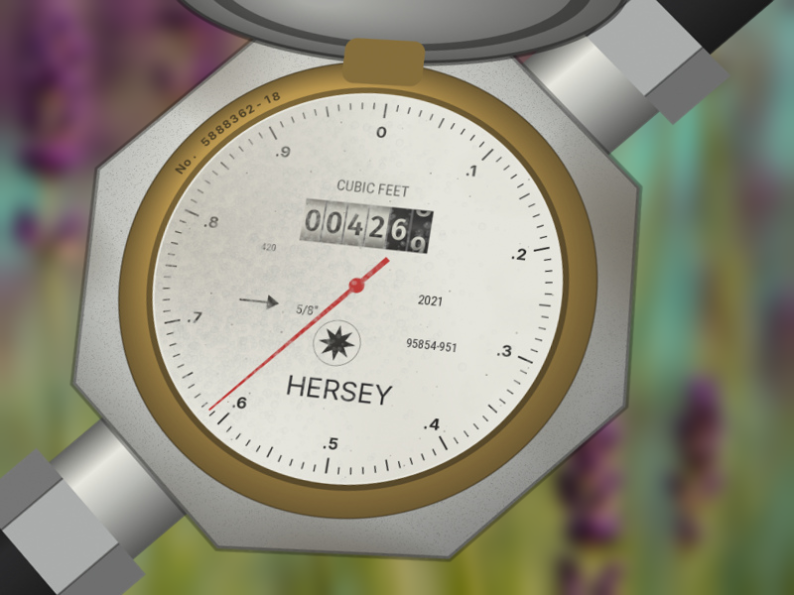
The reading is 4268.61 ft³
